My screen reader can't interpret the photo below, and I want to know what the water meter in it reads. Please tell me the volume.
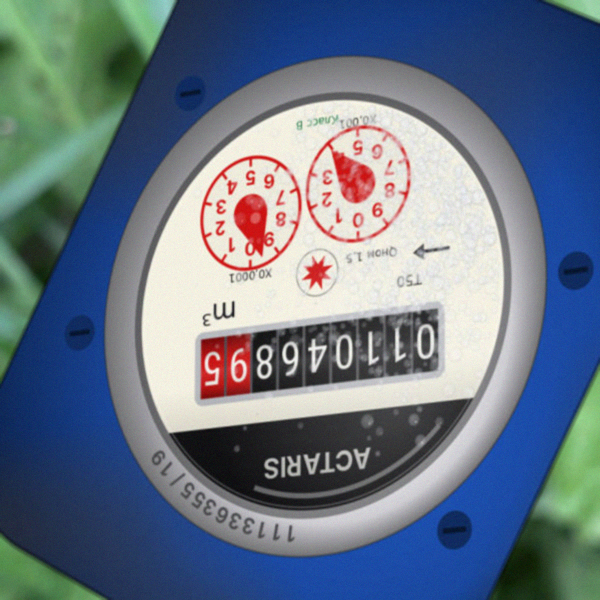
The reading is 110468.9539 m³
